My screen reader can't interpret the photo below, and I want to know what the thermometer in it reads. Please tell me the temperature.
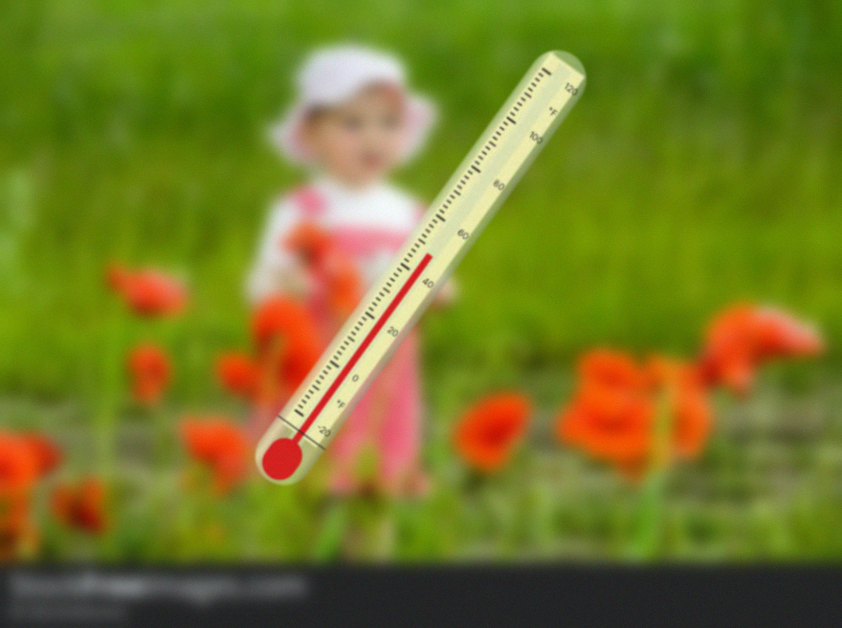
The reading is 48 °F
